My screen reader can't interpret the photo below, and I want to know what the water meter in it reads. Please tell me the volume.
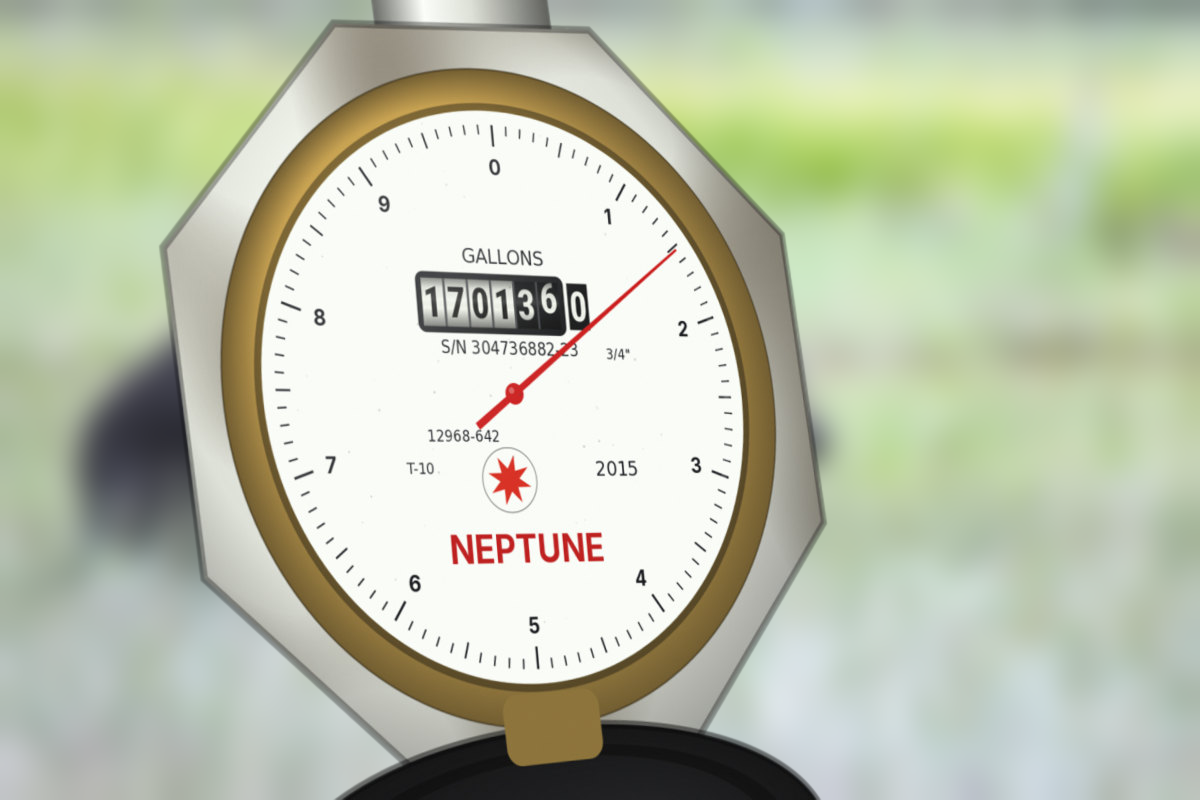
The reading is 1701361.5 gal
